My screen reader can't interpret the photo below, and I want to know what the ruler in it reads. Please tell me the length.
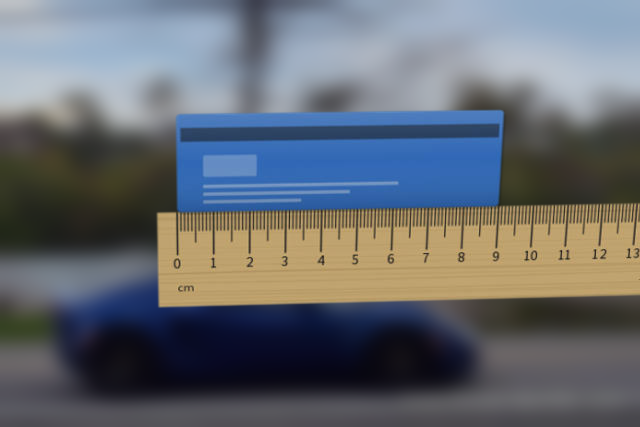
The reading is 9 cm
